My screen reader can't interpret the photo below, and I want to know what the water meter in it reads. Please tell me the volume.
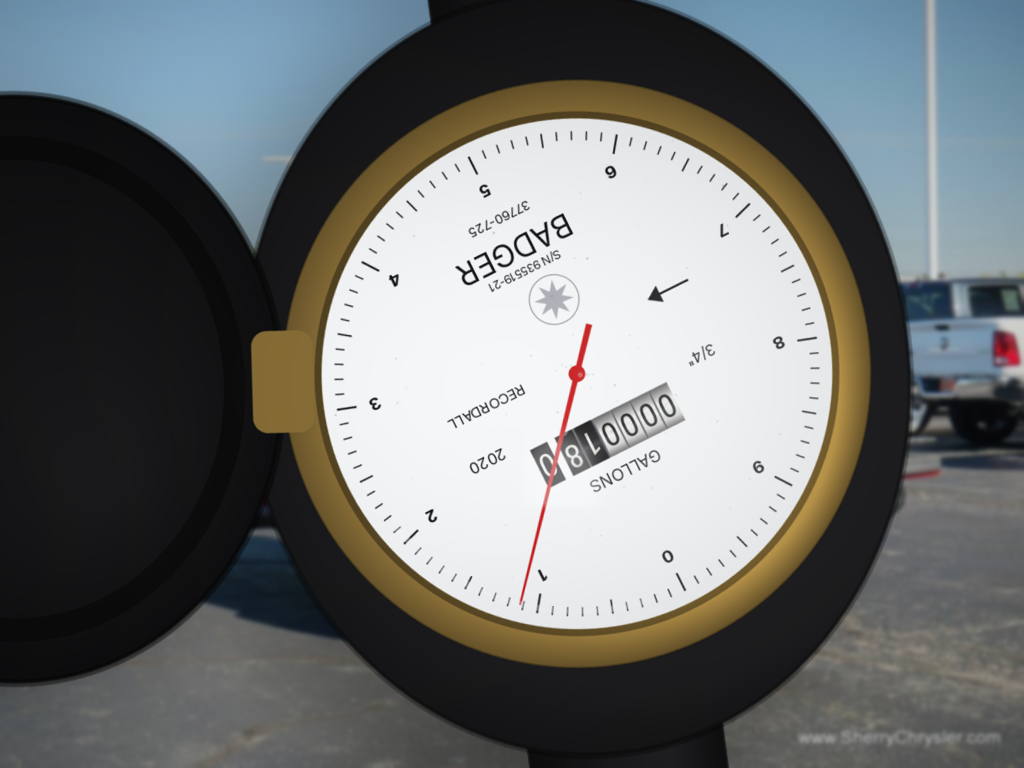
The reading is 181.1 gal
